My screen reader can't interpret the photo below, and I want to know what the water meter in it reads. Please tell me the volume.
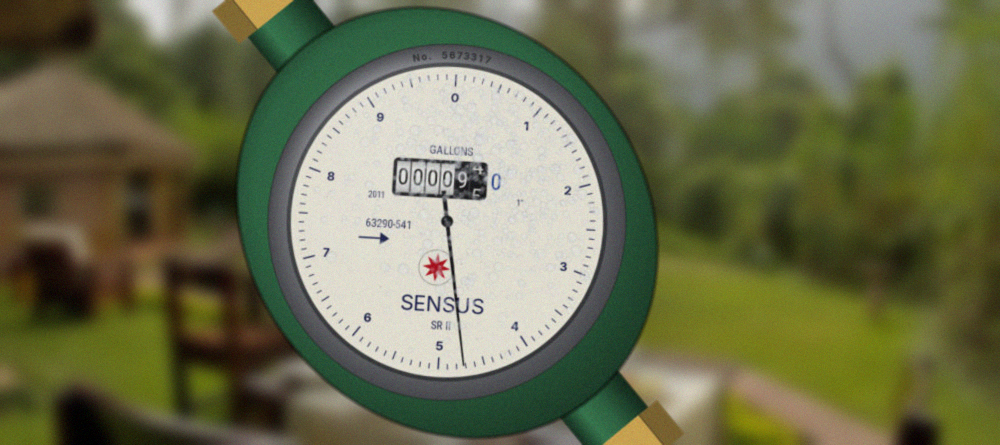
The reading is 944.7 gal
